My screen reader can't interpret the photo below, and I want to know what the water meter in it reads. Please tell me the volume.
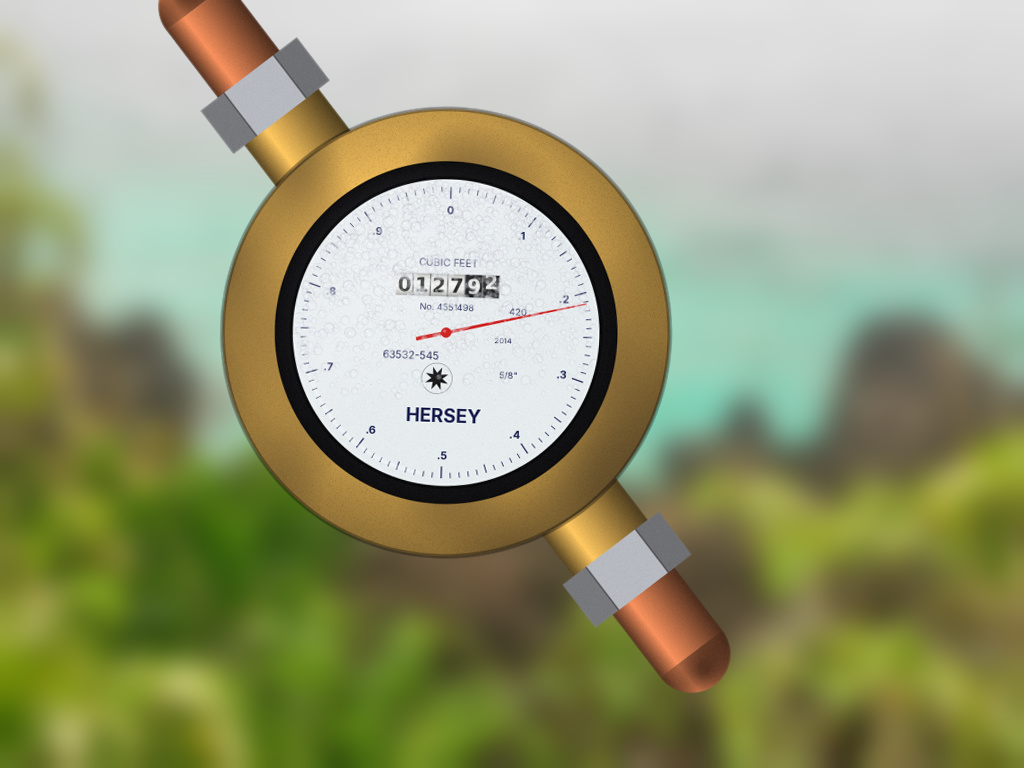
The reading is 12792.21 ft³
